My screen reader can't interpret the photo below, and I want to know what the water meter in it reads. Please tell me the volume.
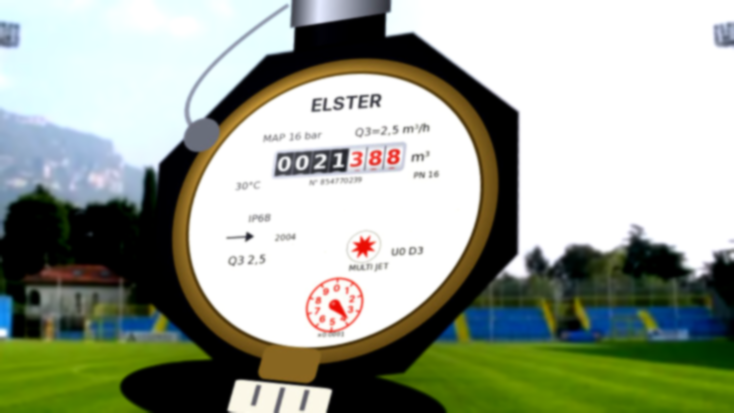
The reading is 21.3883 m³
